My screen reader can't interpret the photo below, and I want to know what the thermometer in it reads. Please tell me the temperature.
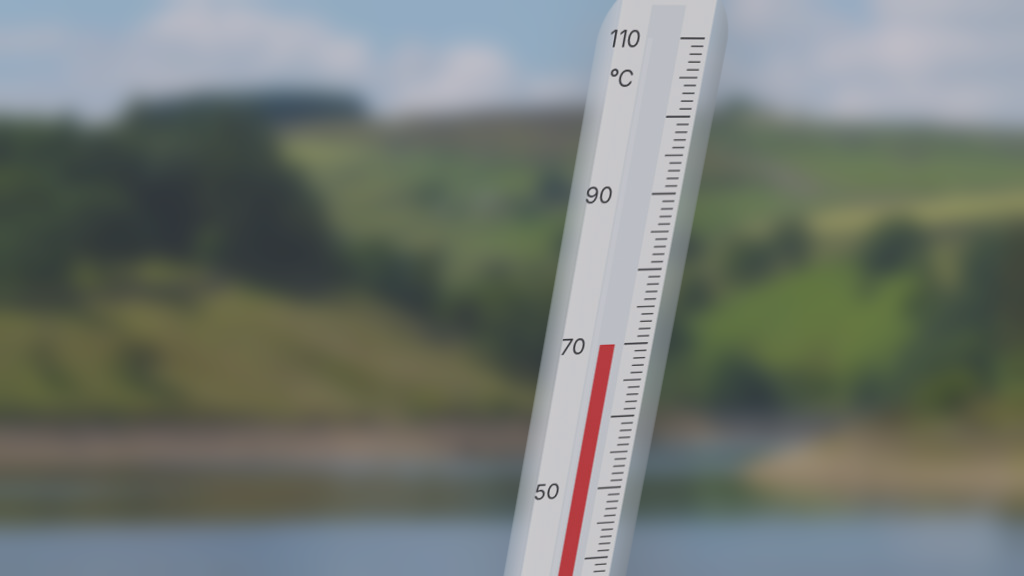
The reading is 70 °C
